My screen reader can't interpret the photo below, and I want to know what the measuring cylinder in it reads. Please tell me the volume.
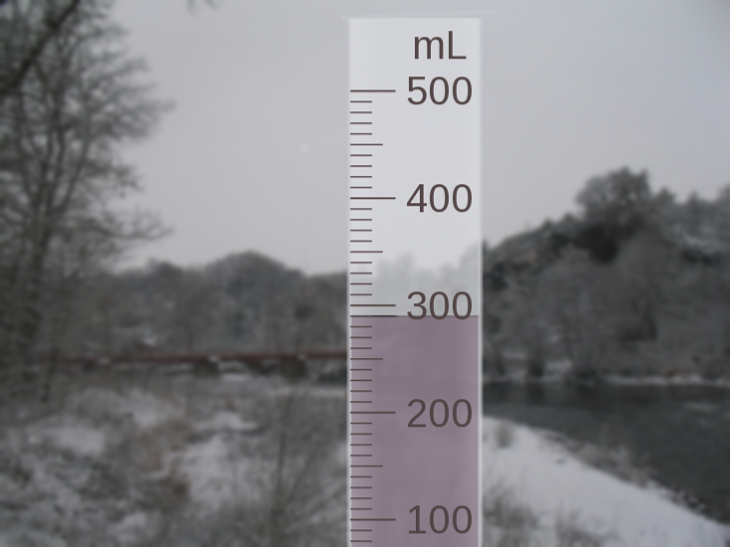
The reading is 290 mL
